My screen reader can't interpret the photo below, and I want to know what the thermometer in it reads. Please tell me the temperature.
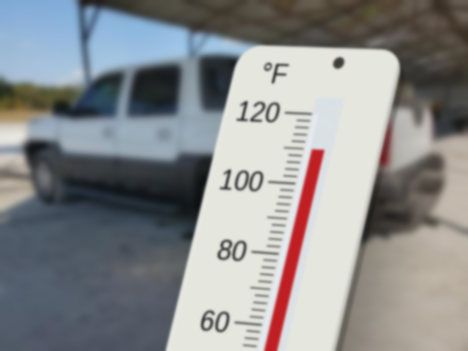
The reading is 110 °F
